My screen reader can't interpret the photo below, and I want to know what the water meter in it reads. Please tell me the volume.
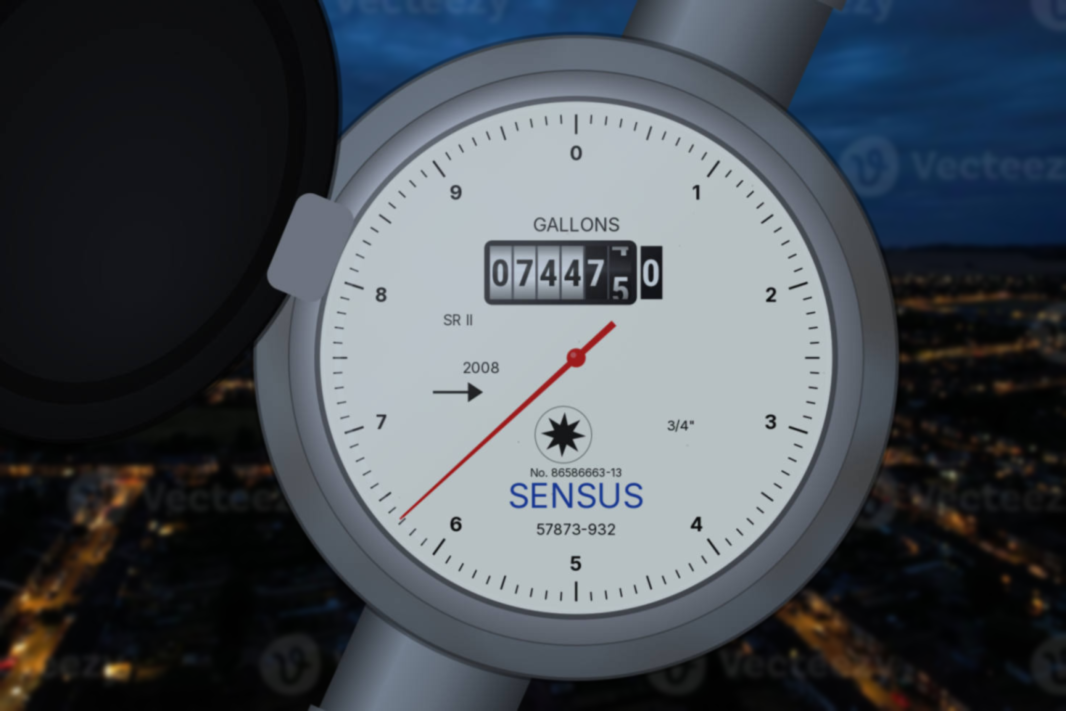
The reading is 744746.3 gal
